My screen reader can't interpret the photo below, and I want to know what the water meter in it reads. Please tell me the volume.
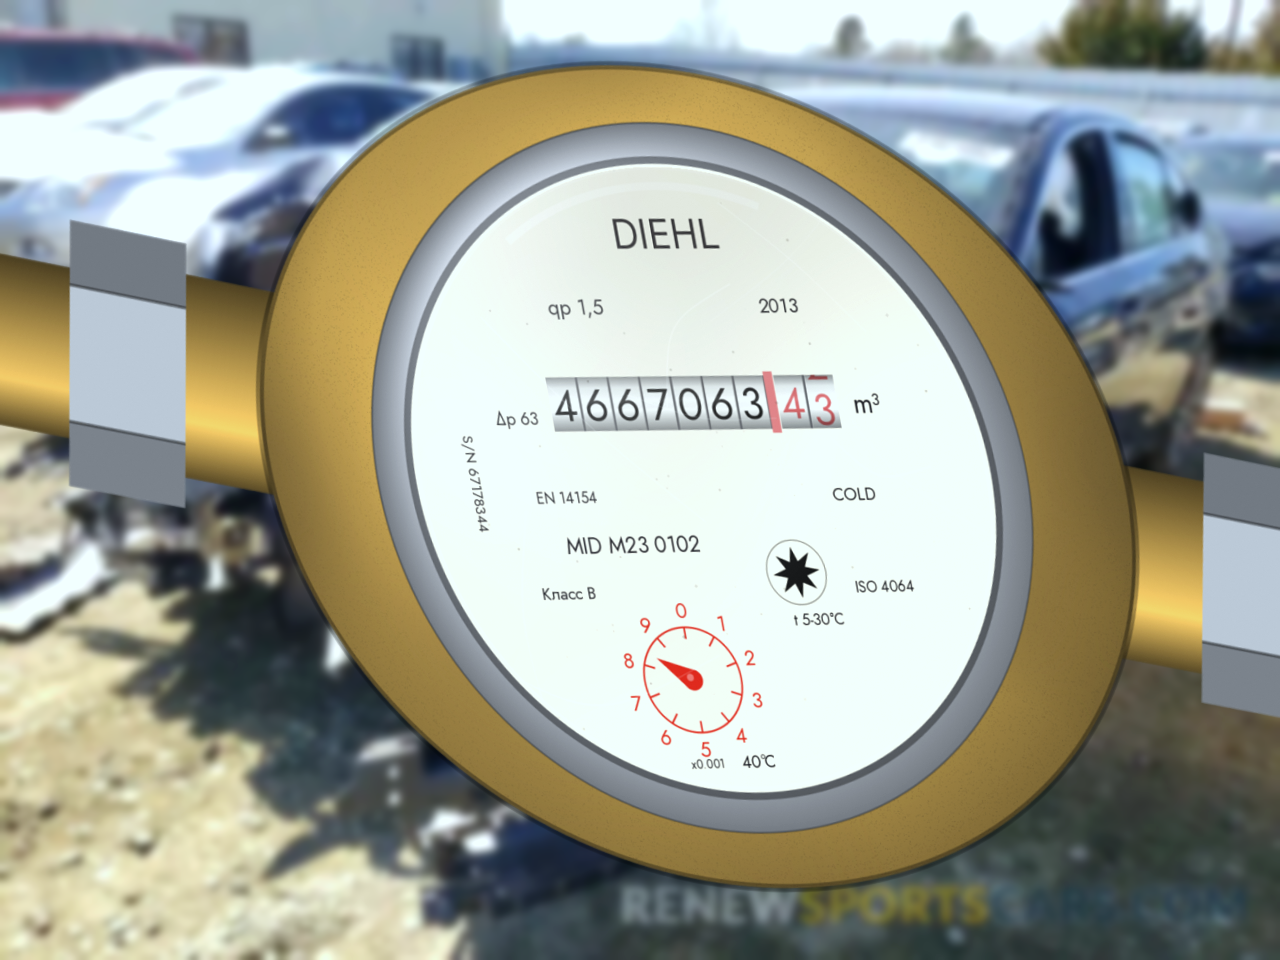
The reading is 4667063.428 m³
